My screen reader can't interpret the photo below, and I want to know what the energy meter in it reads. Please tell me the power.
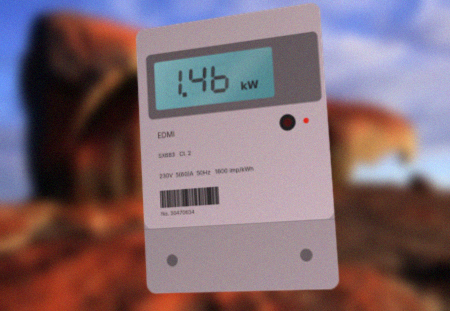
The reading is 1.46 kW
